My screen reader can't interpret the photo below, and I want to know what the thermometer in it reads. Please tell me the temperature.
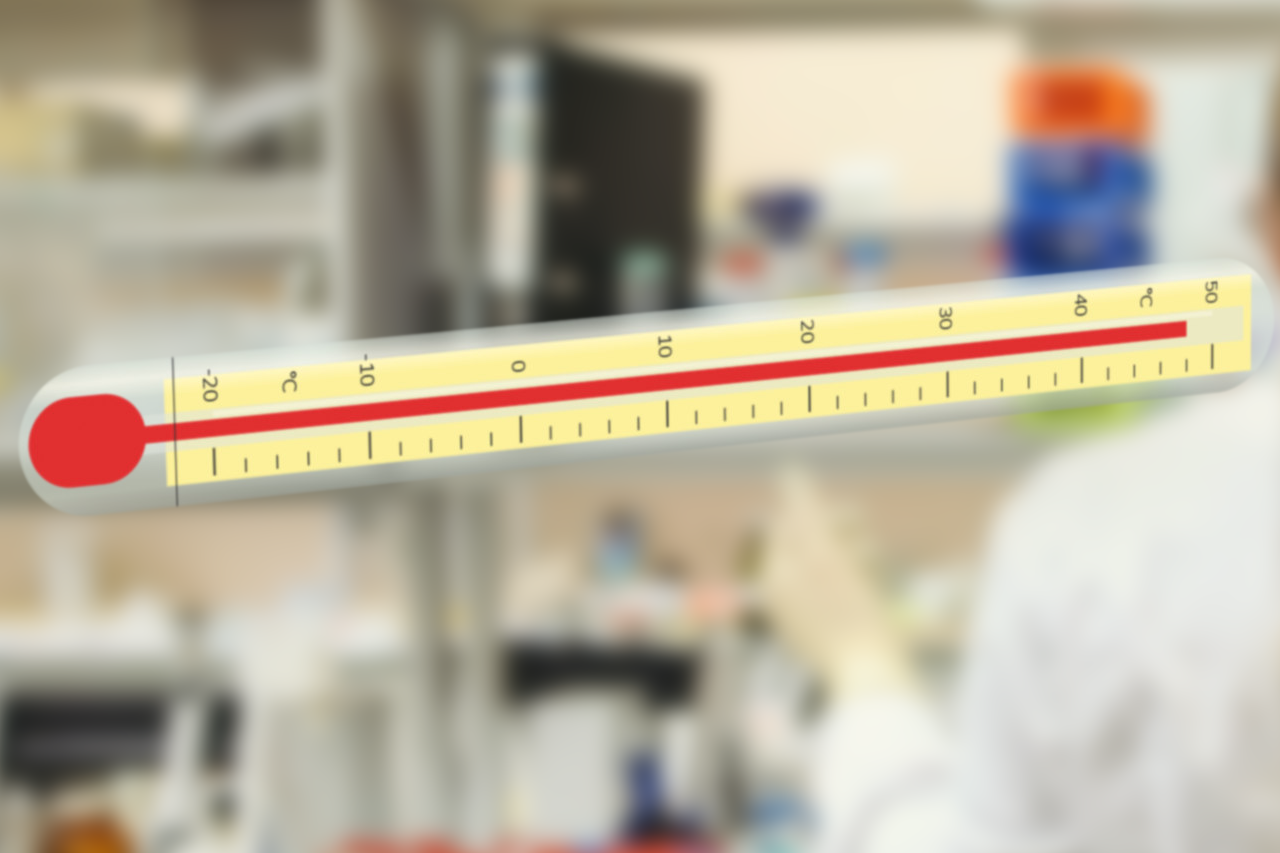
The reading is 48 °C
